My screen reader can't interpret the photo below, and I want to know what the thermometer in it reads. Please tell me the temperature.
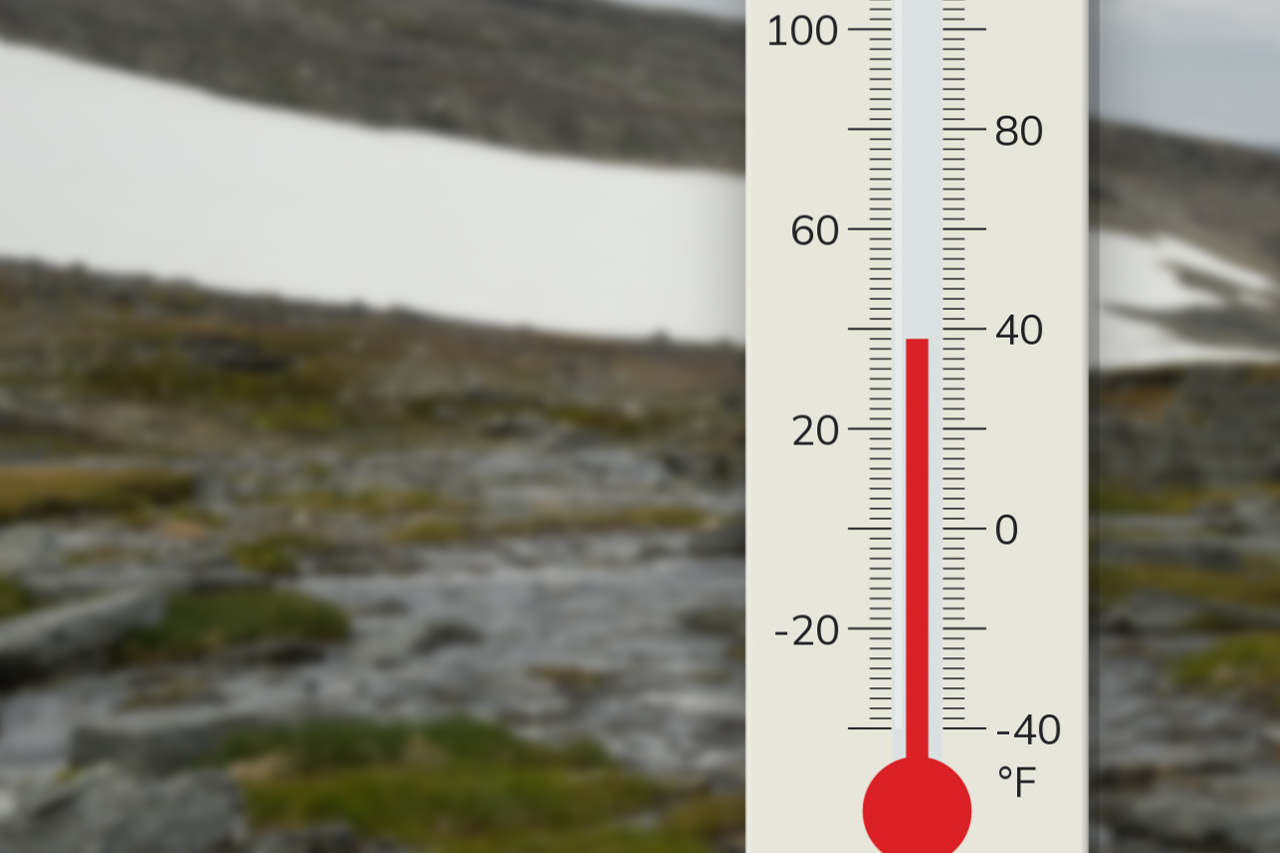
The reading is 38 °F
